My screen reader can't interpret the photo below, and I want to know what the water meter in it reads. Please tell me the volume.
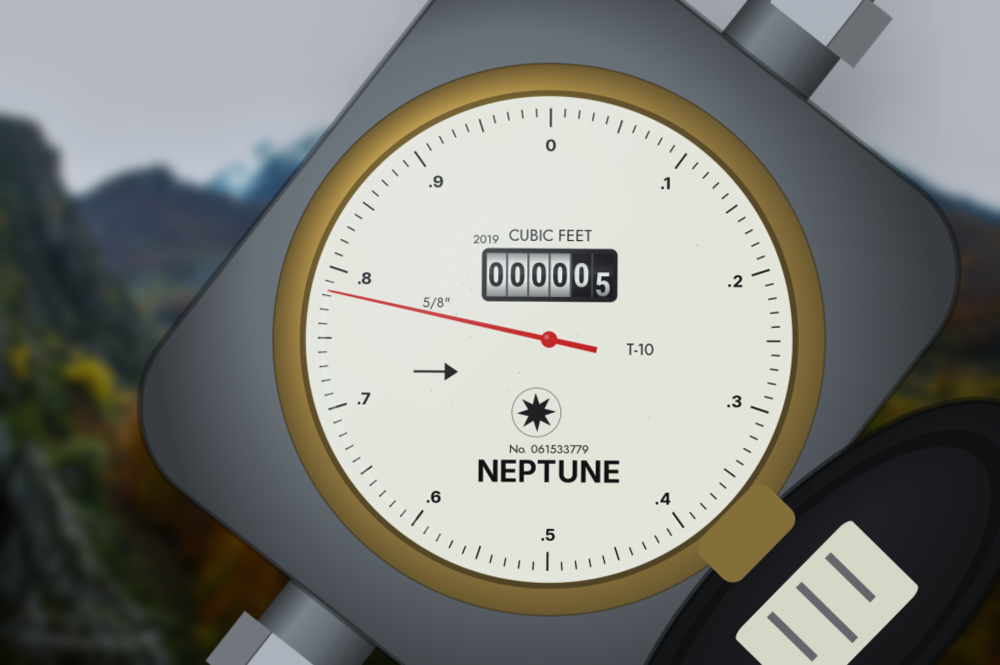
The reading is 4.78 ft³
